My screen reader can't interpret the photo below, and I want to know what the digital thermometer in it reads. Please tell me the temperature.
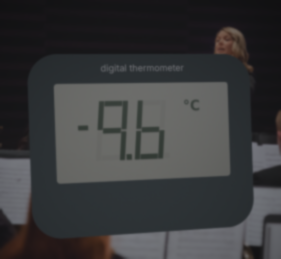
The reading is -9.6 °C
